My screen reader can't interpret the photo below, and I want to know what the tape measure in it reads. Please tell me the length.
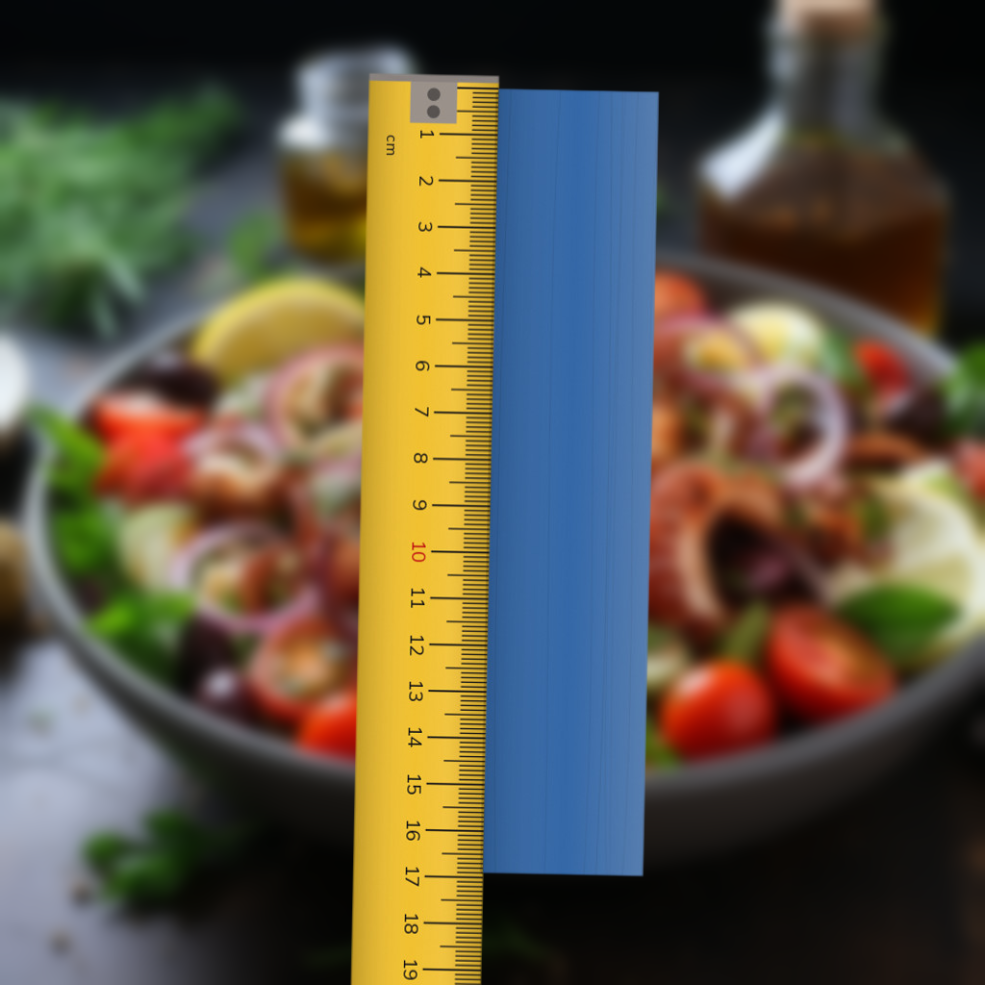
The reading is 16.9 cm
